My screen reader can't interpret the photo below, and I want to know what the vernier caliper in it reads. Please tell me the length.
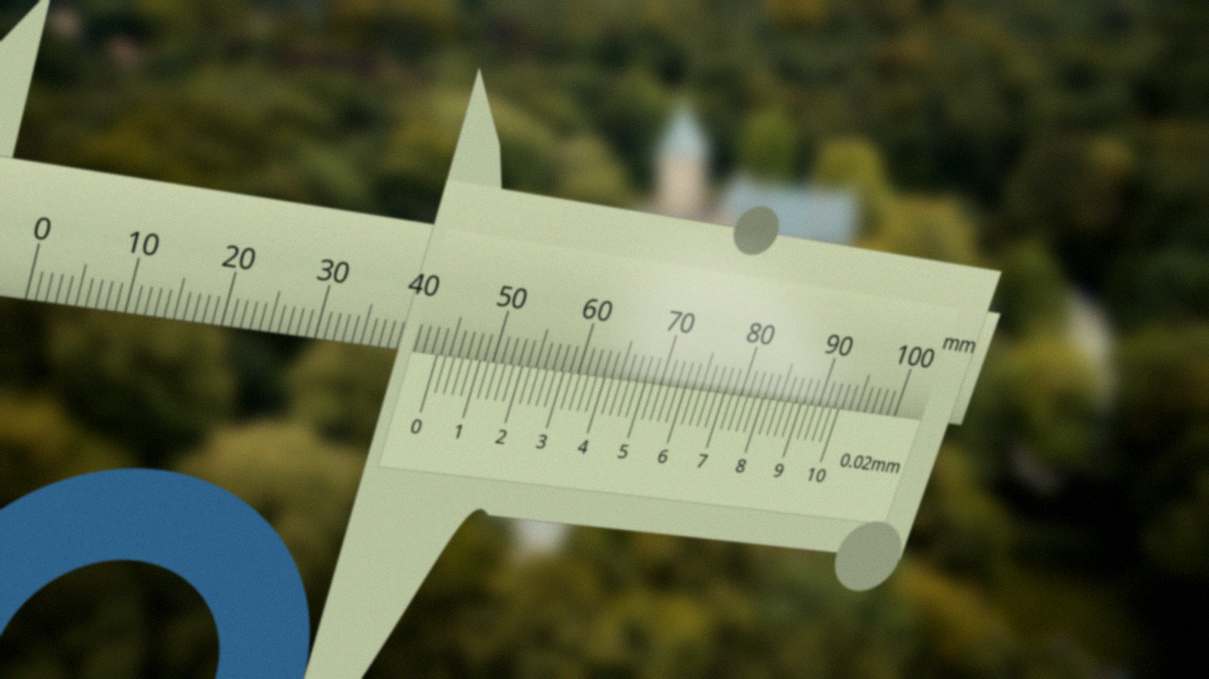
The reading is 43.6 mm
